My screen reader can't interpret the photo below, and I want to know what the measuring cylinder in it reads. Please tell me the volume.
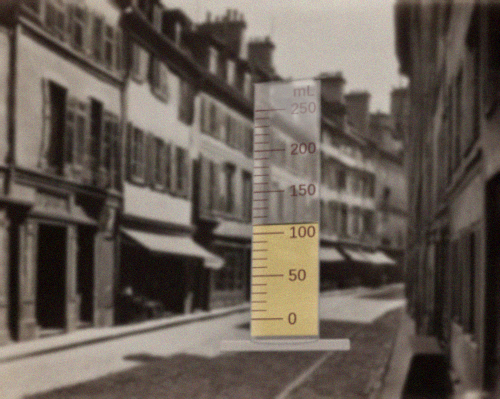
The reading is 110 mL
